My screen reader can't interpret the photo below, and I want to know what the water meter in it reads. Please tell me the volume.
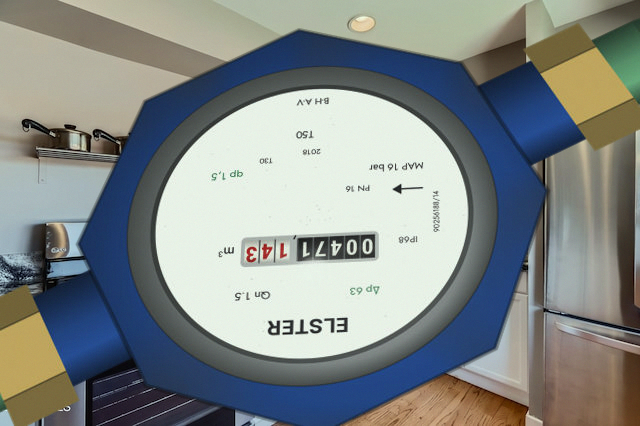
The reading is 471.143 m³
